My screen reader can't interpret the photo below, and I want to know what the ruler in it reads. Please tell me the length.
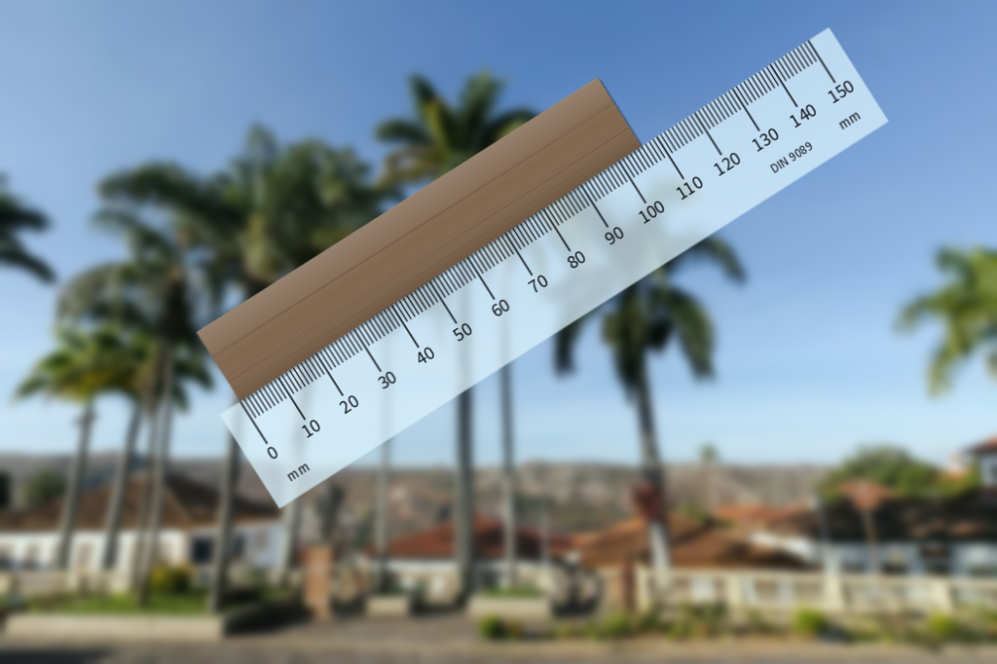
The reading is 106 mm
